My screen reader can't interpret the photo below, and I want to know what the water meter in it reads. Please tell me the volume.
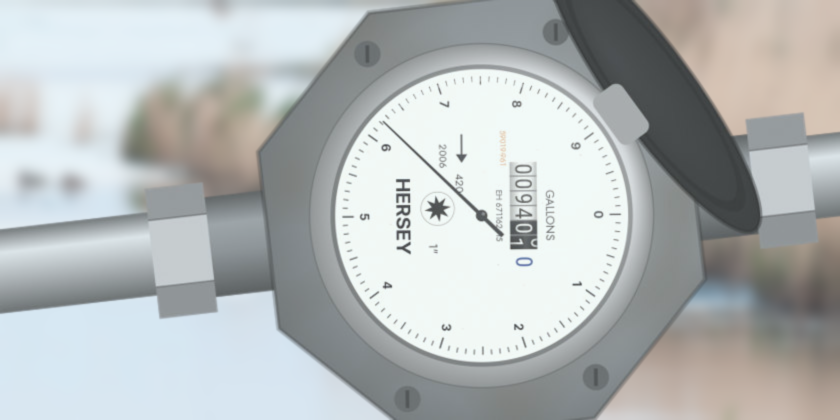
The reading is 94006.2 gal
